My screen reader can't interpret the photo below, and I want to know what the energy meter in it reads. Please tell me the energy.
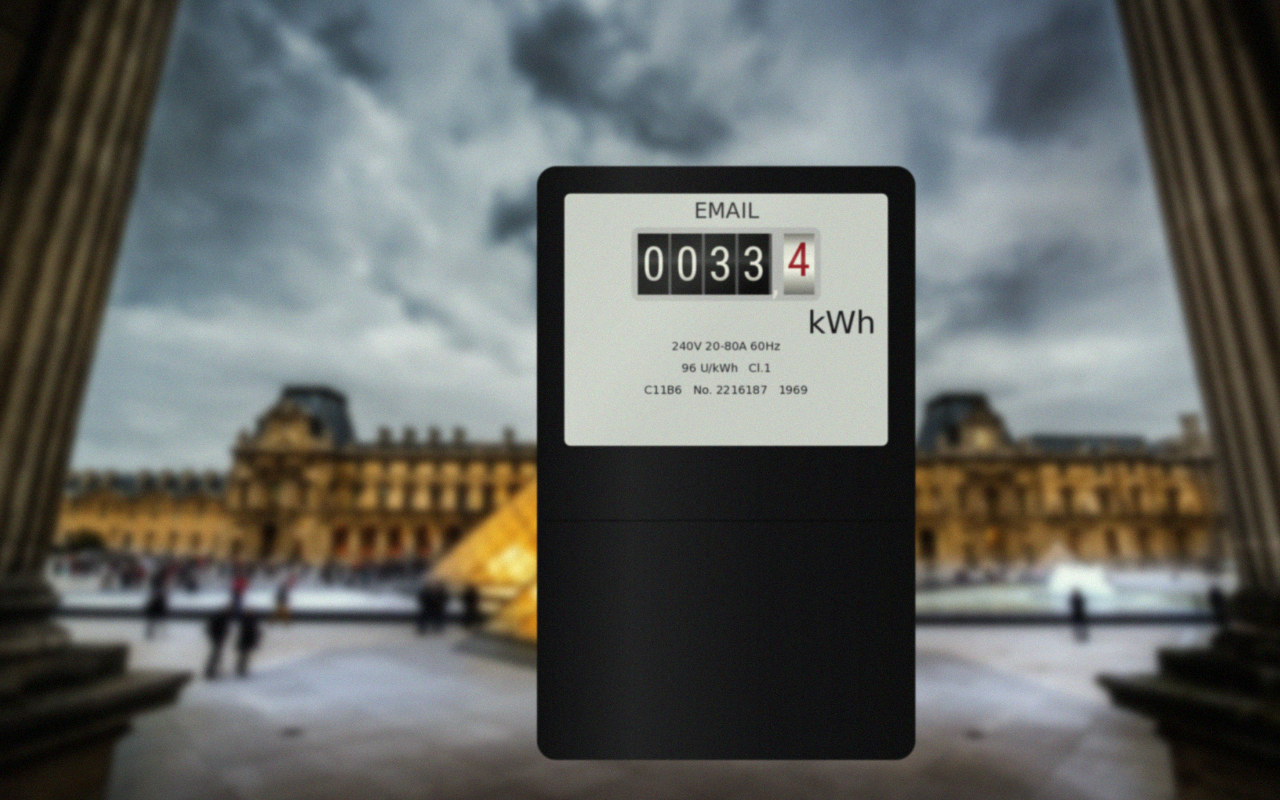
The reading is 33.4 kWh
